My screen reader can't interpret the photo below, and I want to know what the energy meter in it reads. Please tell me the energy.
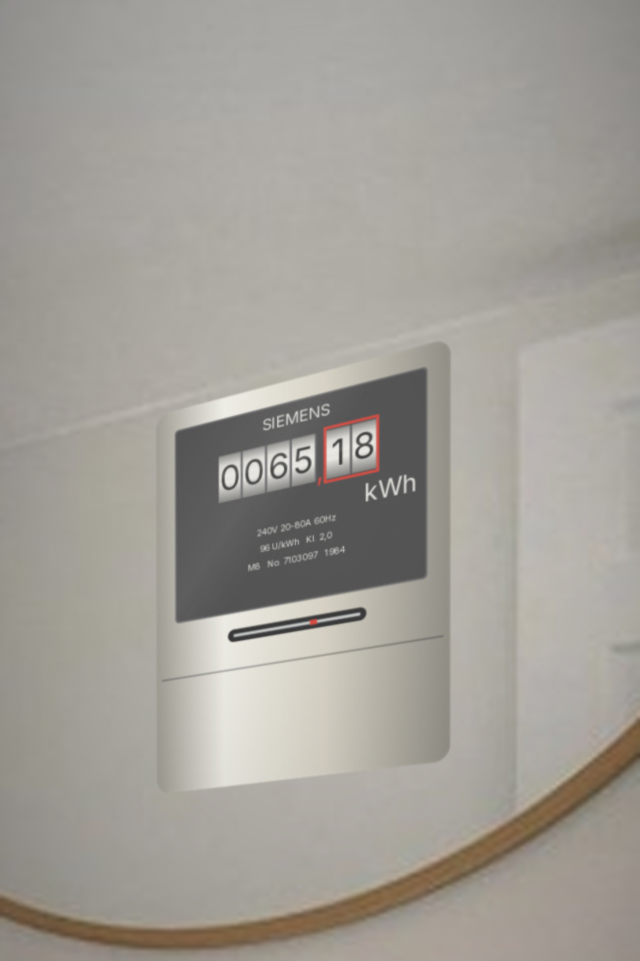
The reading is 65.18 kWh
